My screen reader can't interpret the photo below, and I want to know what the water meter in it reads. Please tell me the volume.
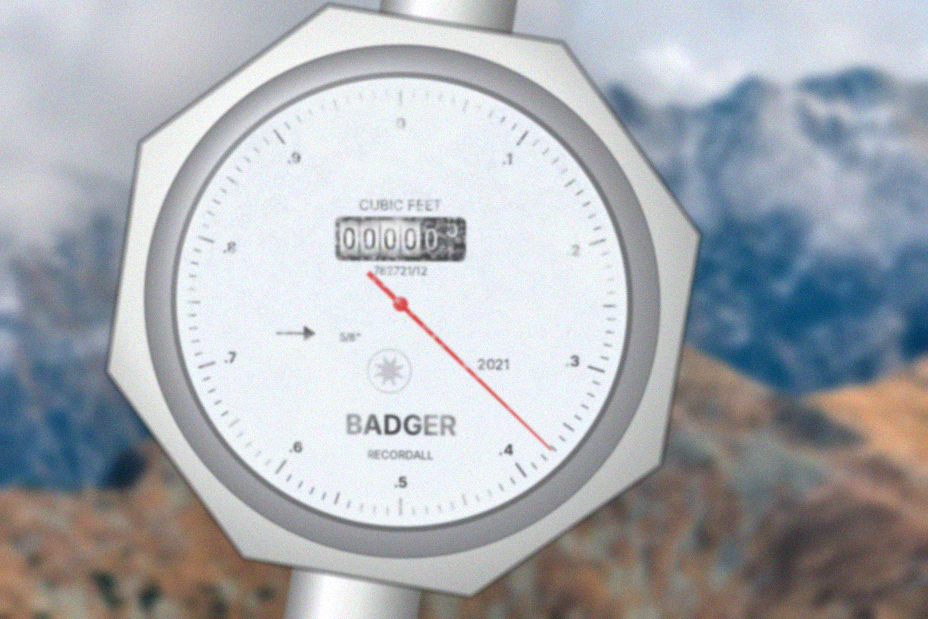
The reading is 5.37 ft³
